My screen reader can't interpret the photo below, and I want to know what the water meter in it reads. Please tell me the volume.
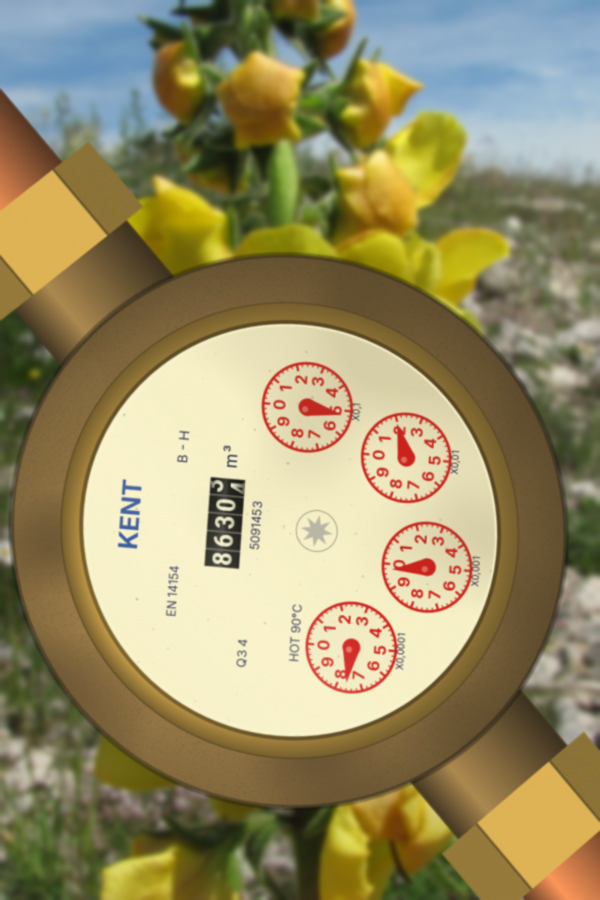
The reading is 86303.5197 m³
